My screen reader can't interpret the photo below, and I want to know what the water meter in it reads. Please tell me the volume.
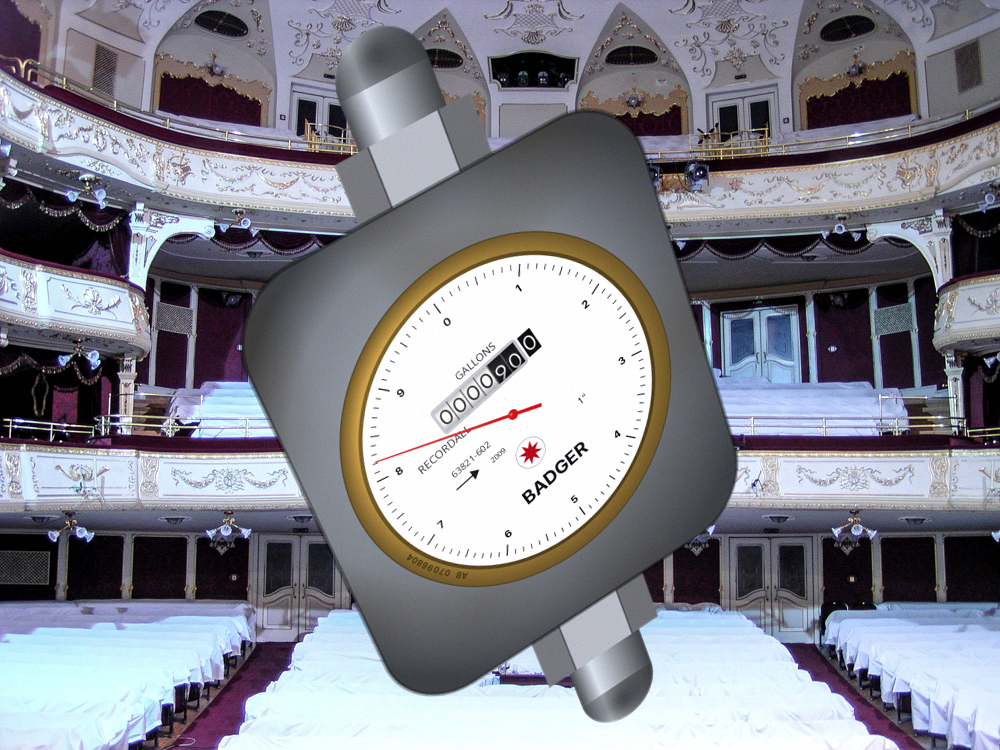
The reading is 898.2 gal
